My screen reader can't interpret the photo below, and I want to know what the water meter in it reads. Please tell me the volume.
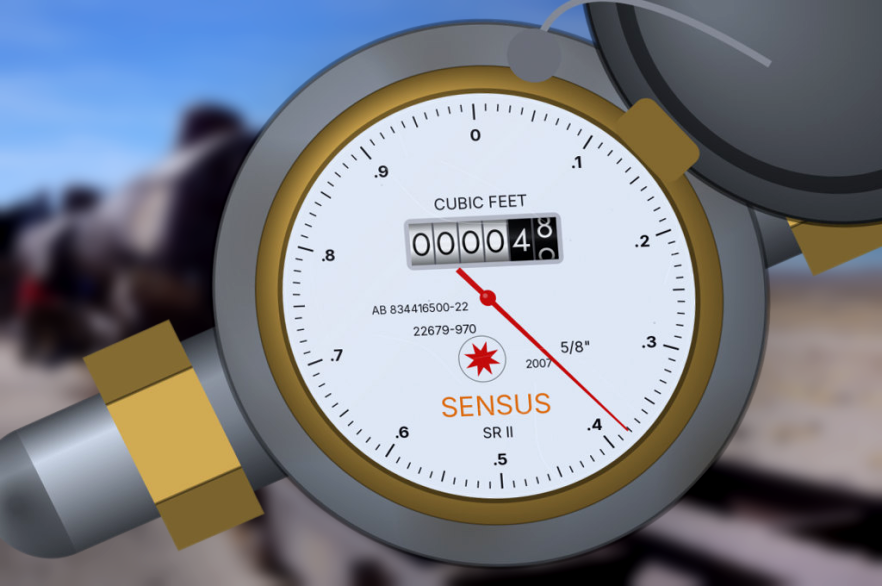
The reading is 48.38 ft³
